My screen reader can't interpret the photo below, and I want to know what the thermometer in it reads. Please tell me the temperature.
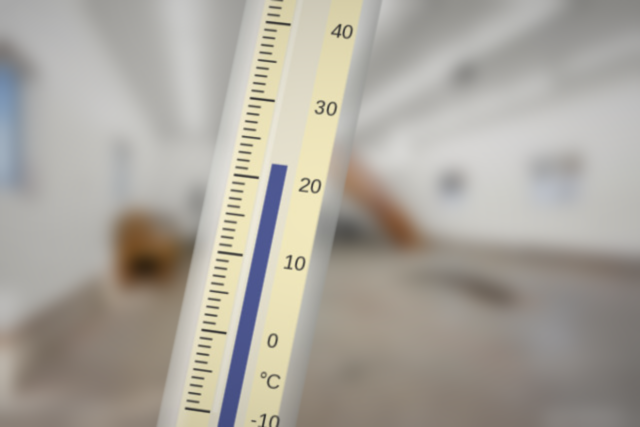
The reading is 22 °C
